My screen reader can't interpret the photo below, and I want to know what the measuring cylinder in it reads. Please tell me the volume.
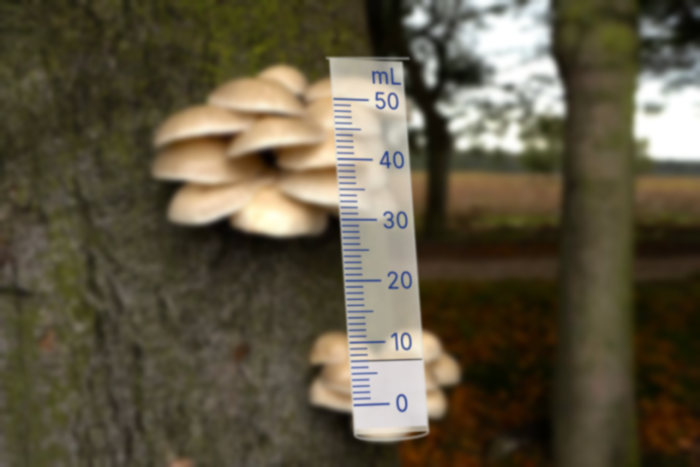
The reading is 7 mL
